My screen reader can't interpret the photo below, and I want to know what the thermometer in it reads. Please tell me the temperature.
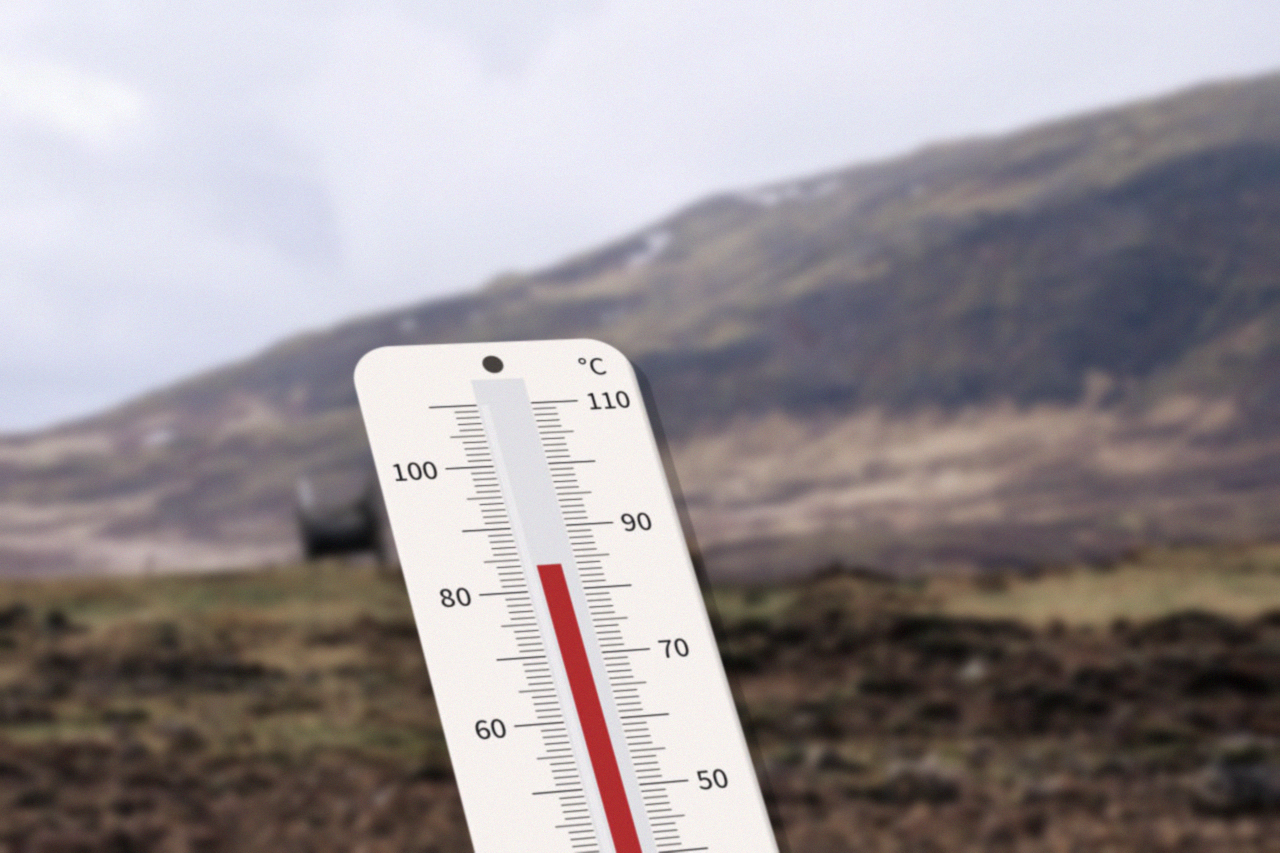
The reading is 84 °C
